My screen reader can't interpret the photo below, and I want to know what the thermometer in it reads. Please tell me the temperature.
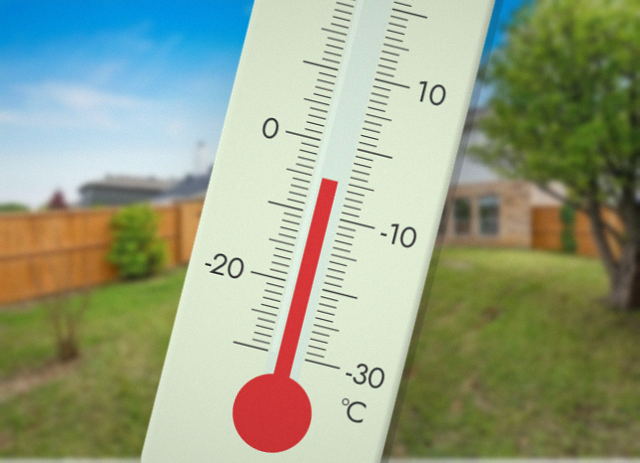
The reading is -5 °C
